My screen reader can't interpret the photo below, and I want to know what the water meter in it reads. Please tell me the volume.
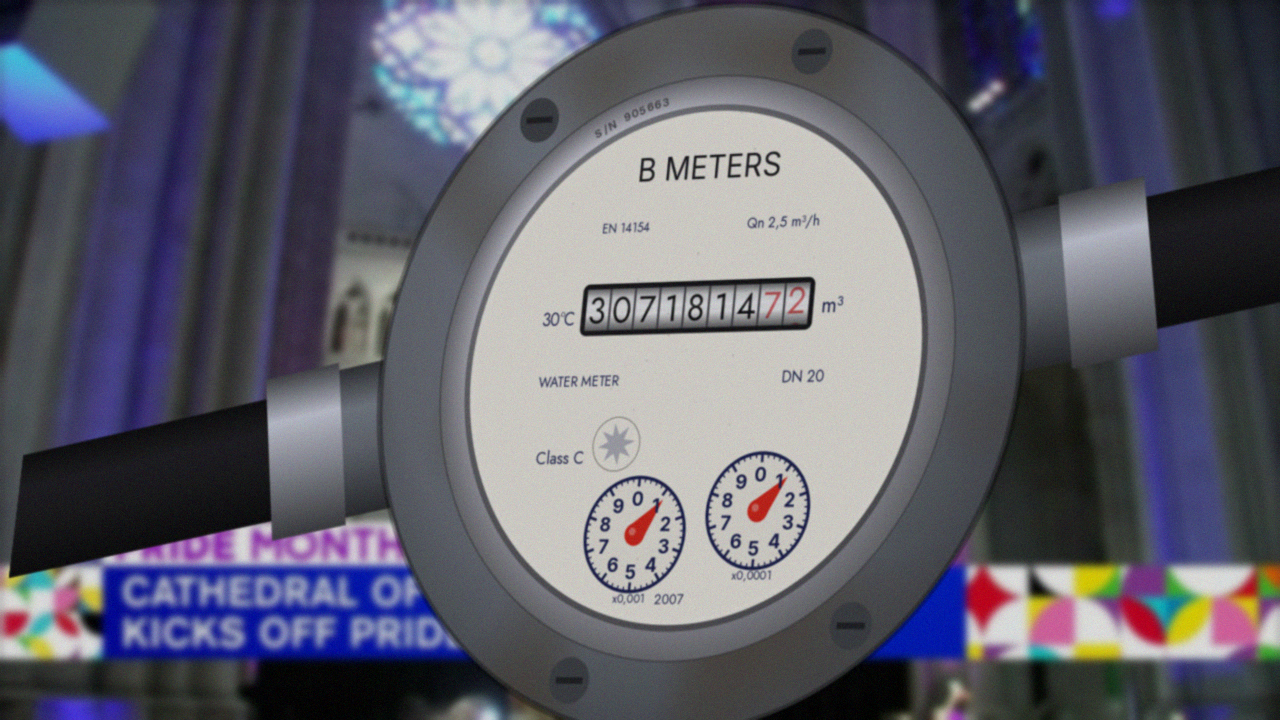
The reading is 3071814.7211 m³
